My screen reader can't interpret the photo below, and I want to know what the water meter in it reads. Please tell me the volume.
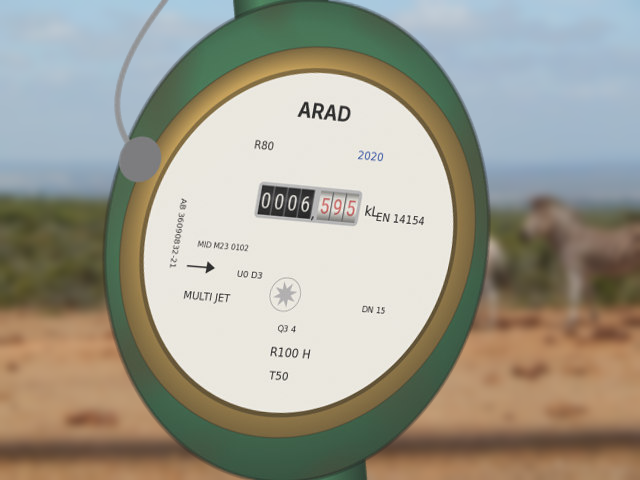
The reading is 6.595 kL
